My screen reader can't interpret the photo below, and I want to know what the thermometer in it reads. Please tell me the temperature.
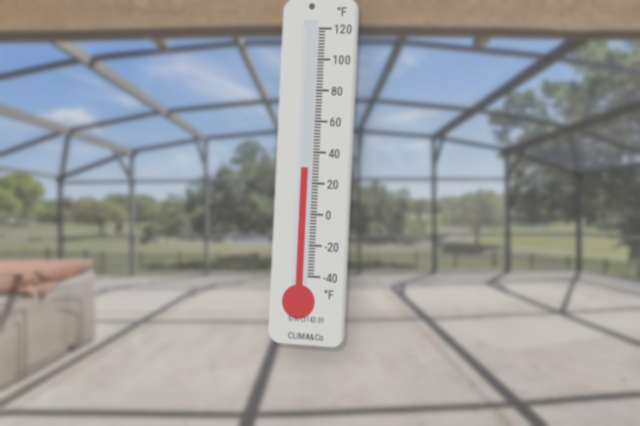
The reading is 30 °F
